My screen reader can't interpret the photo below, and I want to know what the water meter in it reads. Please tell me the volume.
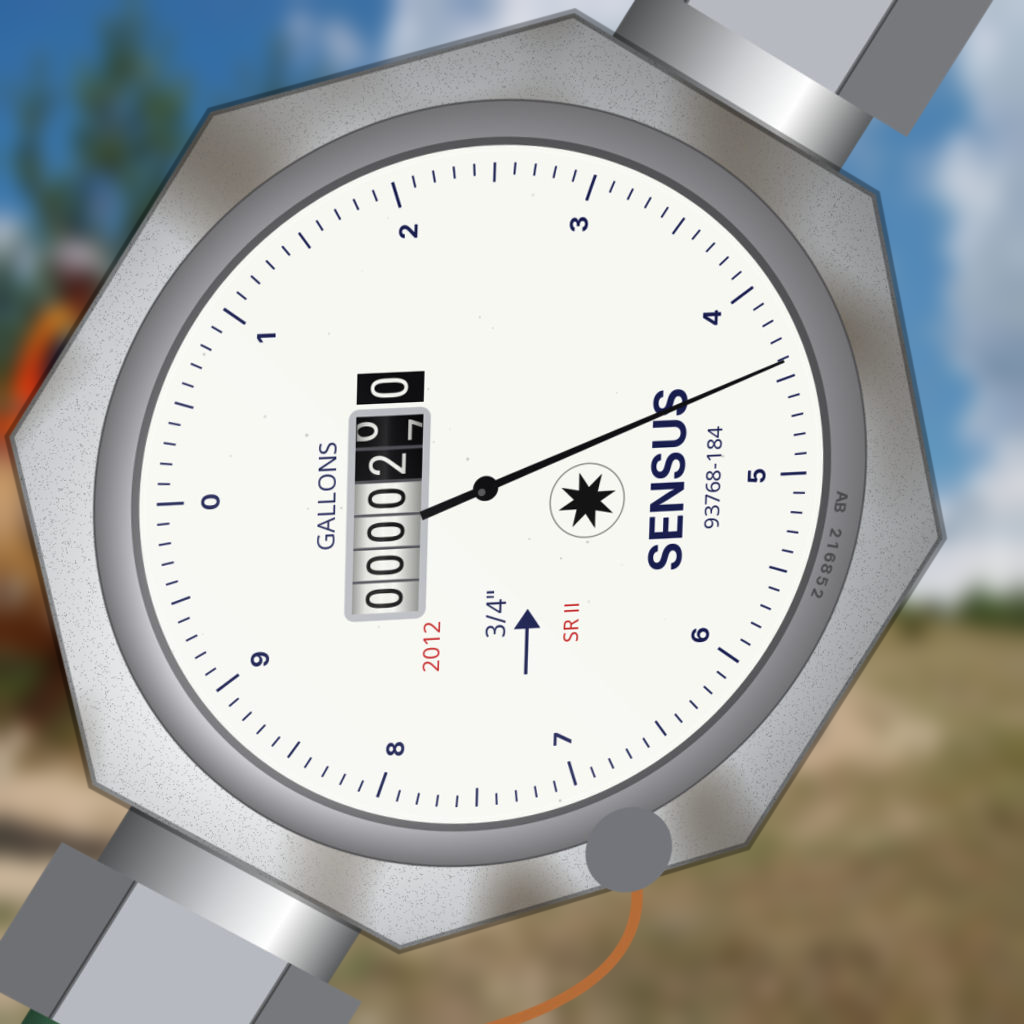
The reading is 264.4 gal
